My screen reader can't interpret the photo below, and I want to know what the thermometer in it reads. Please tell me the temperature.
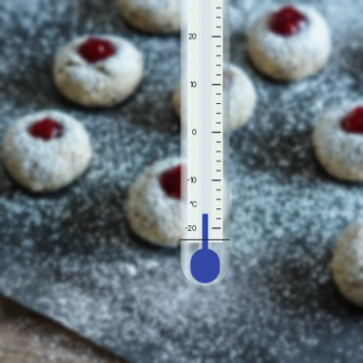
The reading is -17 °C
